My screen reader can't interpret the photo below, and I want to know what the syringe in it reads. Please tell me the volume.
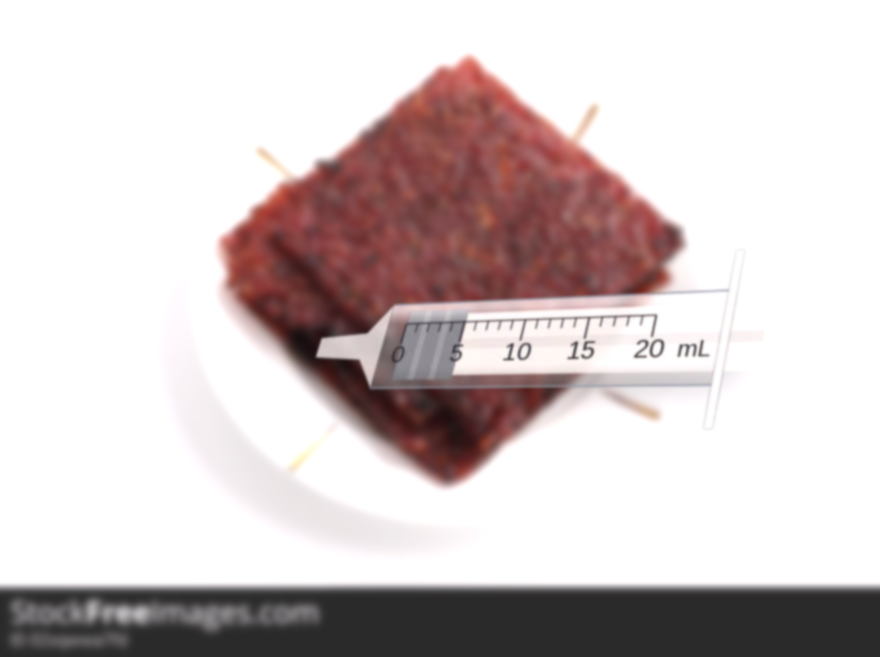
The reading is 0 mL
